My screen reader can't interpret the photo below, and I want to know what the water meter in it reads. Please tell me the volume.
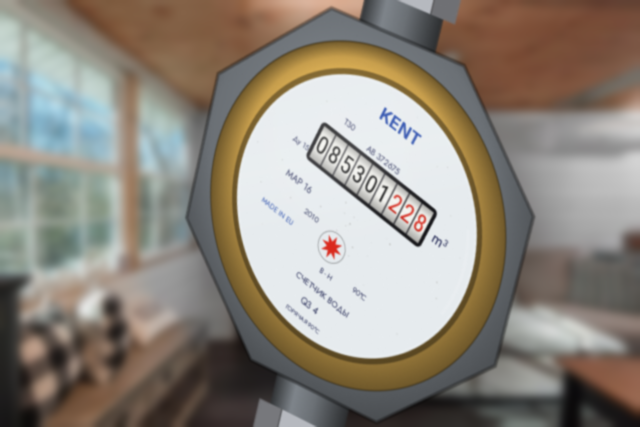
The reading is 85301.228 m³
